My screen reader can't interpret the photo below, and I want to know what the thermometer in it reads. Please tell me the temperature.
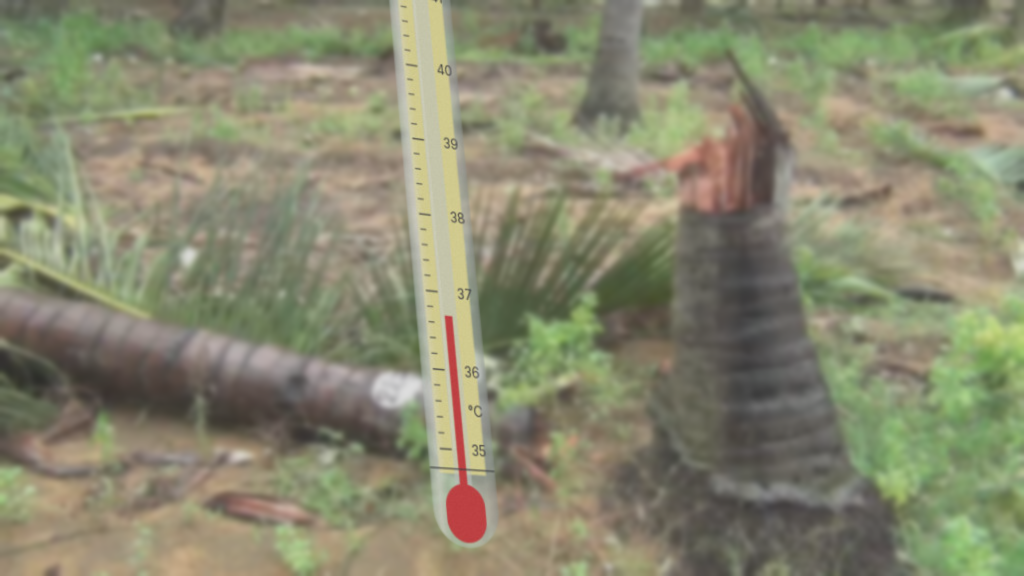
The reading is 36.7 °C
